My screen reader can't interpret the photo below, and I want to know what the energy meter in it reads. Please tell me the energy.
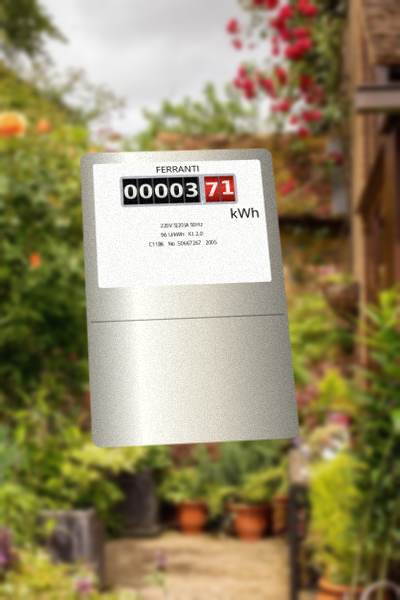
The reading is 3.71 kWh
